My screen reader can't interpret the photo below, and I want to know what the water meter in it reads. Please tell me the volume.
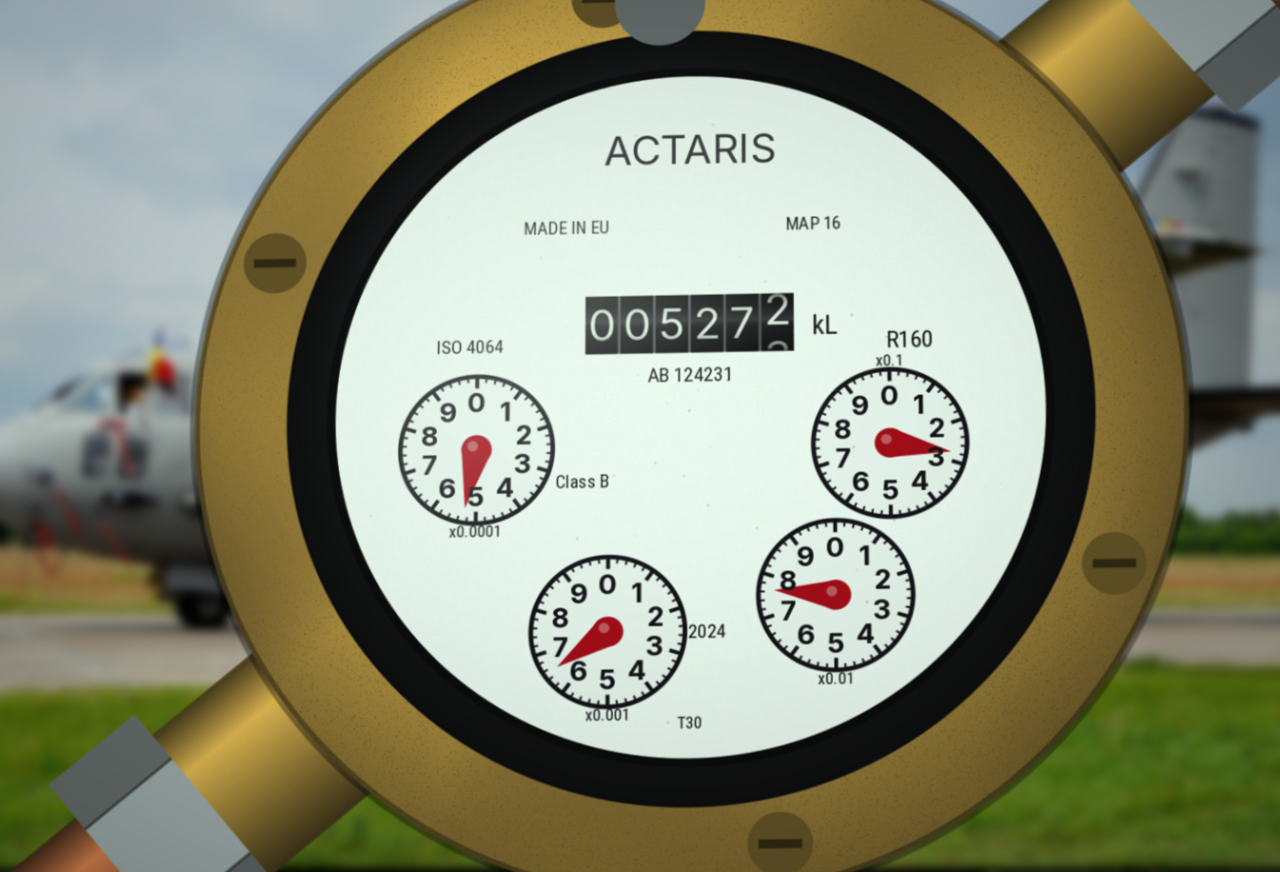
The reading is 5272.2765 kL
